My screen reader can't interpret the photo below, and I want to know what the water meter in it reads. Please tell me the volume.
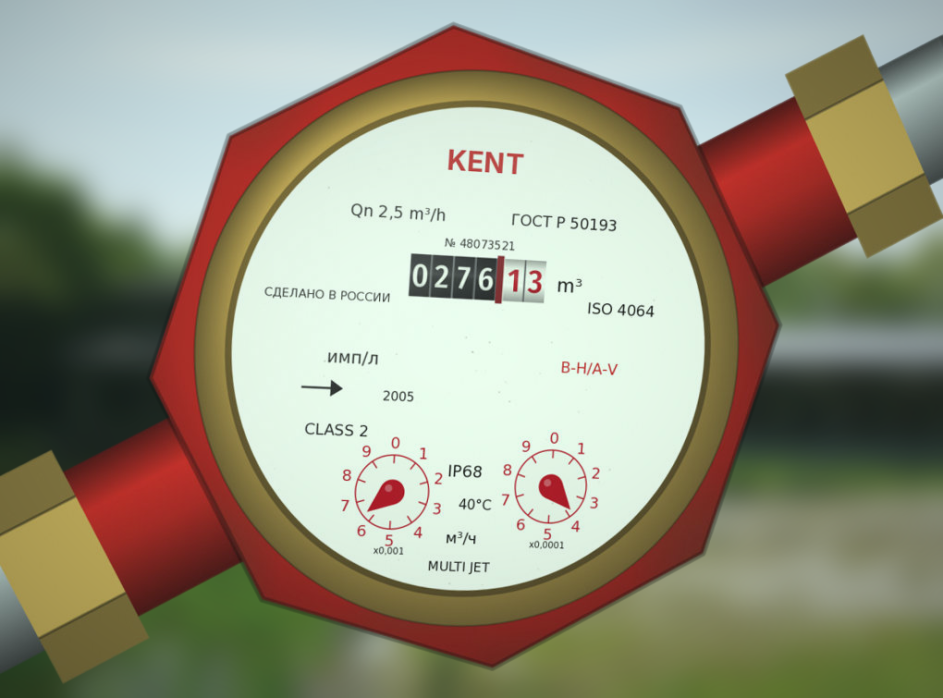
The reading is 276.1363 m³
